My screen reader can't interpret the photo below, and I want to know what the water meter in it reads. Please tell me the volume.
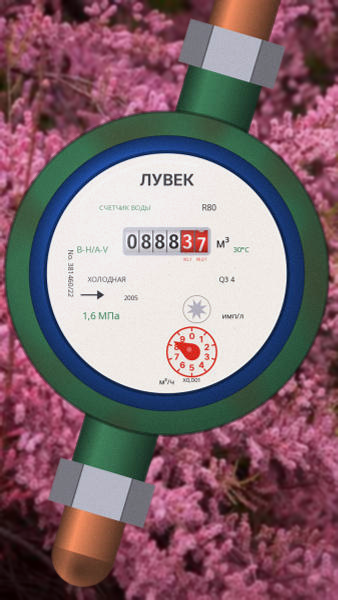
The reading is 888.368 m³
